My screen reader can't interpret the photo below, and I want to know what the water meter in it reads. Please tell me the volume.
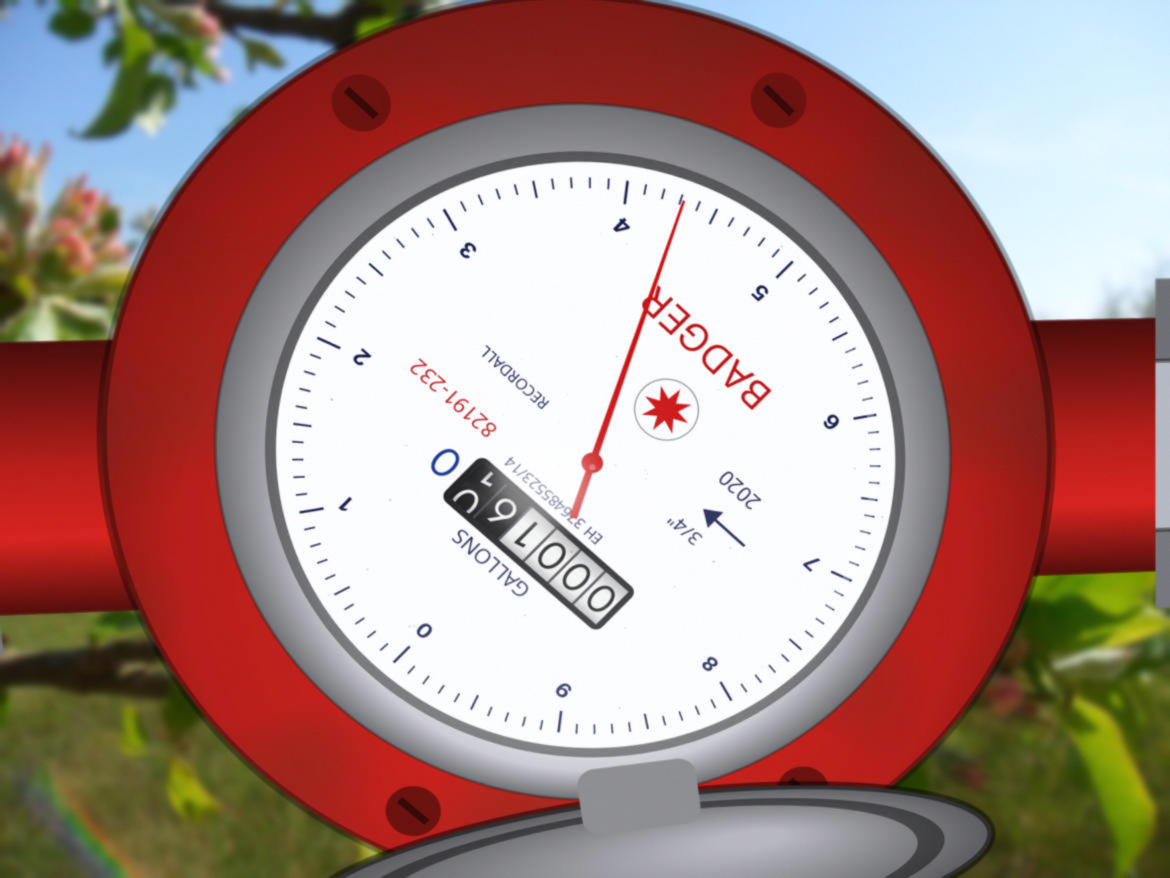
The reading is 1604.3 gal
